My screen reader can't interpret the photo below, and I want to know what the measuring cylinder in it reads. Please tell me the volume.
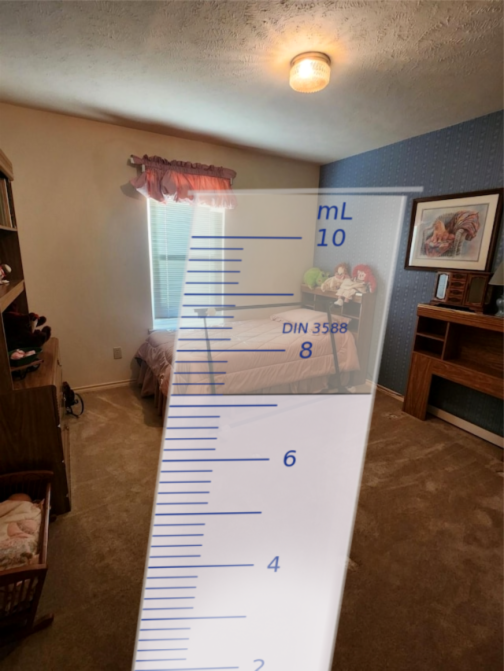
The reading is 7.2 mL
